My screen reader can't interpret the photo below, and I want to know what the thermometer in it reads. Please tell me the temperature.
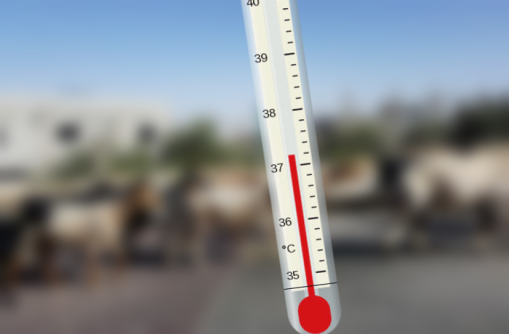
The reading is 37.2 °C
